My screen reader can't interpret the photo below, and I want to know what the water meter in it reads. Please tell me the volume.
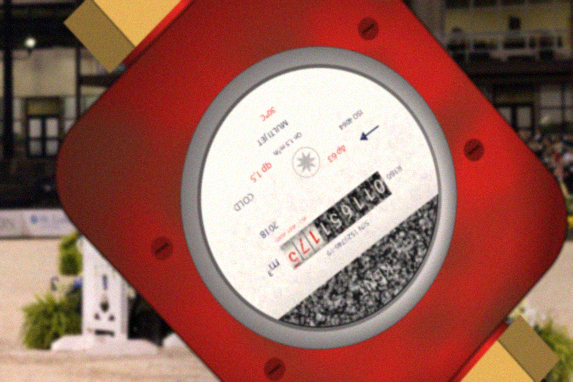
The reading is 11651.175 m³
